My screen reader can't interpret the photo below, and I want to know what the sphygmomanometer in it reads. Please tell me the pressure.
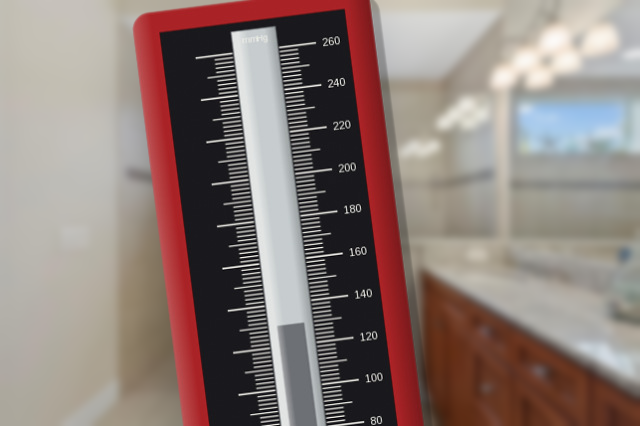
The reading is 130 mmHg
